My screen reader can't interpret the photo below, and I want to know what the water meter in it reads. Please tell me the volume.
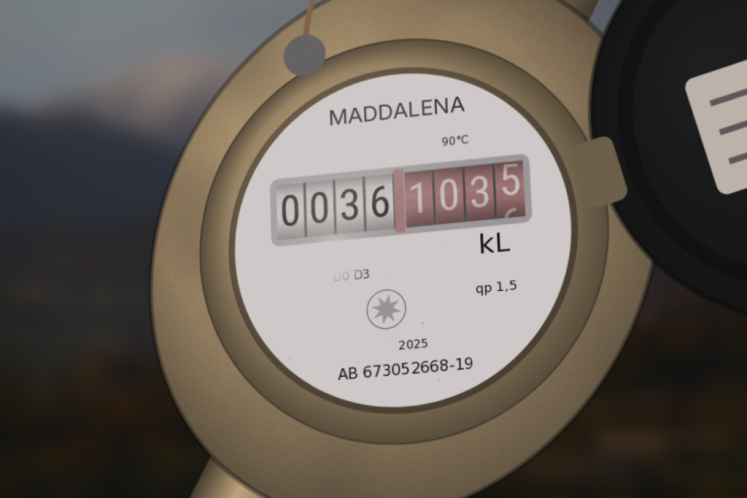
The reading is 36.1035 kL
